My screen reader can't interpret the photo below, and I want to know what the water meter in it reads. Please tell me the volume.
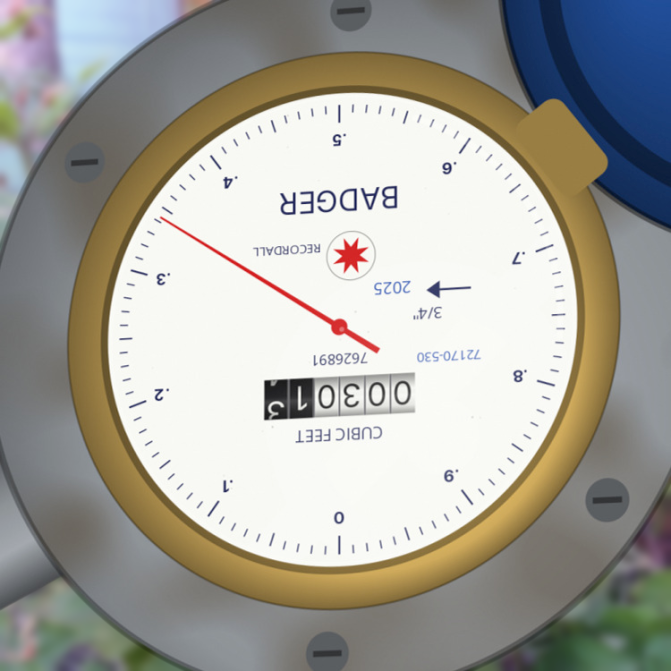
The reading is 3013.34 ft³
